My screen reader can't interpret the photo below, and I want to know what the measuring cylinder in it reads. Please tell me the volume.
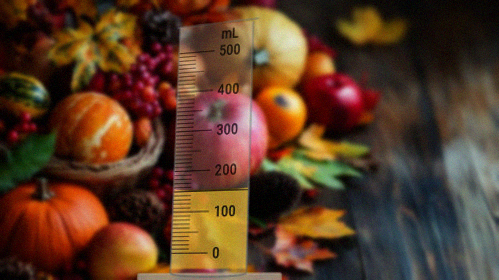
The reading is 150 mL
